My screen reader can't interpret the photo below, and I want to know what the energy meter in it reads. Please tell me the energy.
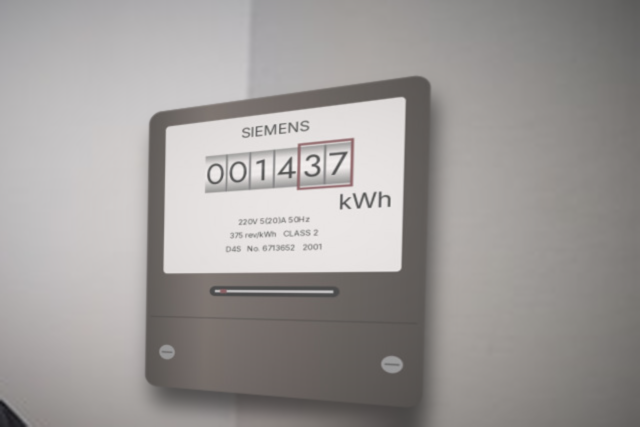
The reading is 14.37 kWh
